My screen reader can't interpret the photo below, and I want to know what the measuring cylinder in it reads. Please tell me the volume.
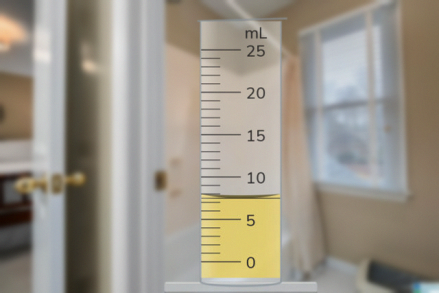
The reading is 7.5 mL
